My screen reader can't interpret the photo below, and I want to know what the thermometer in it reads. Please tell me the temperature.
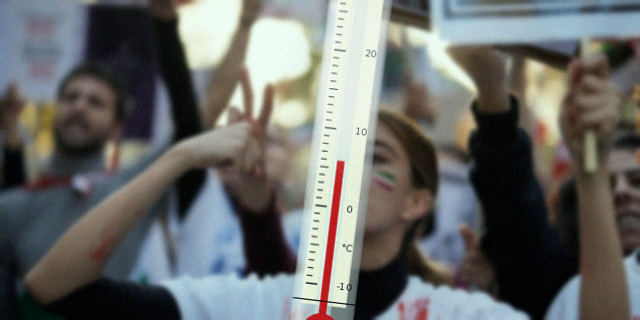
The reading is 6 °C
